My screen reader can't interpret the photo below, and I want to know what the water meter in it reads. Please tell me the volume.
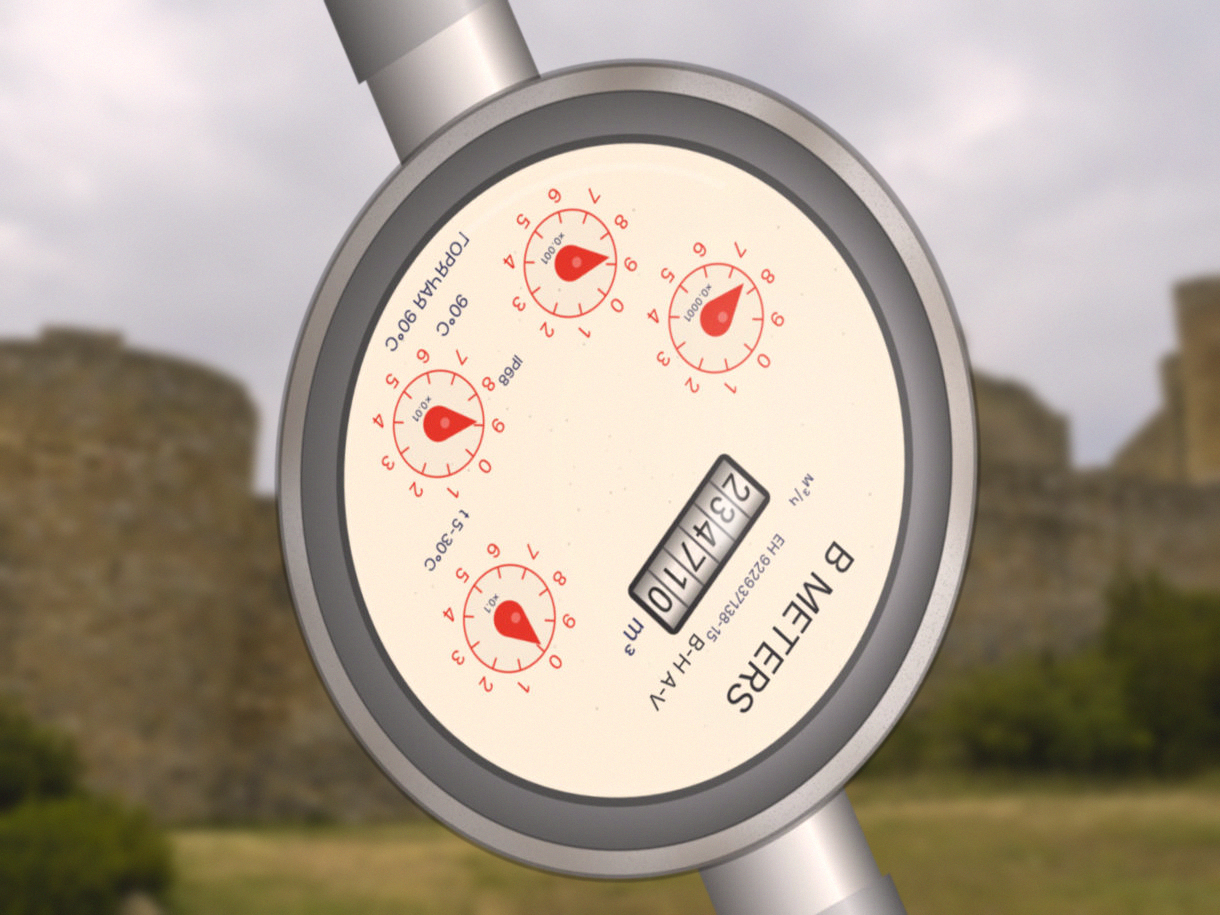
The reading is 234709.9887 m³
